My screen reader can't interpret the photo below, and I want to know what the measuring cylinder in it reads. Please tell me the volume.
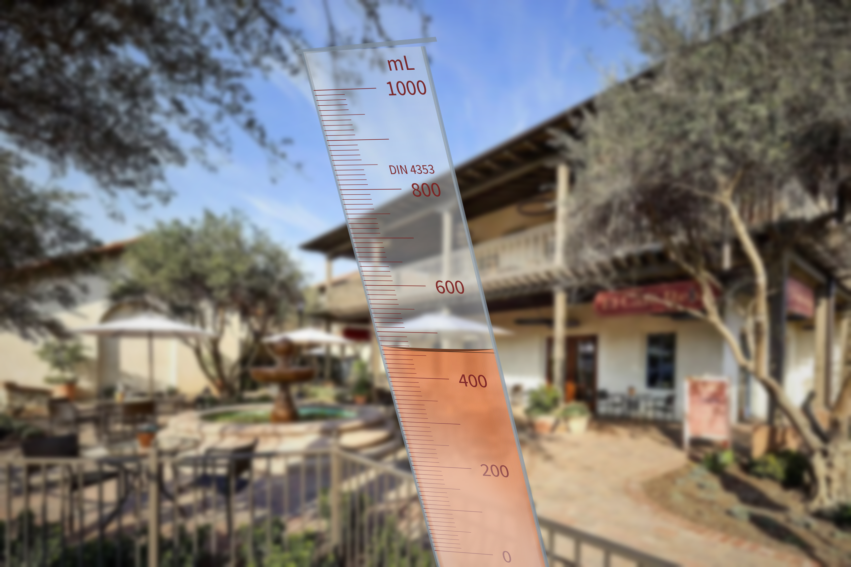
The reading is 460 mL
